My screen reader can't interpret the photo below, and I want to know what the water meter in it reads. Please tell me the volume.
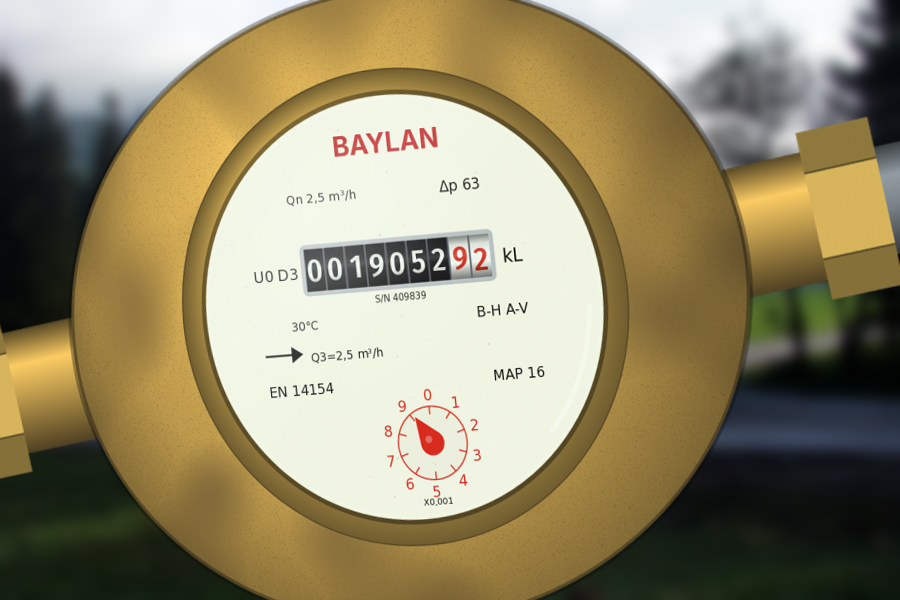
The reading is 19052.919 kL
